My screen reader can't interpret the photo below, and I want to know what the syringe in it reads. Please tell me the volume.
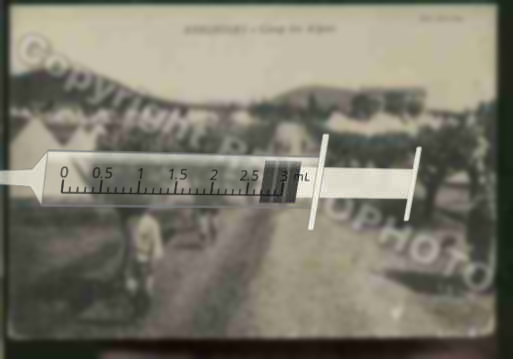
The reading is 2.7 mL
